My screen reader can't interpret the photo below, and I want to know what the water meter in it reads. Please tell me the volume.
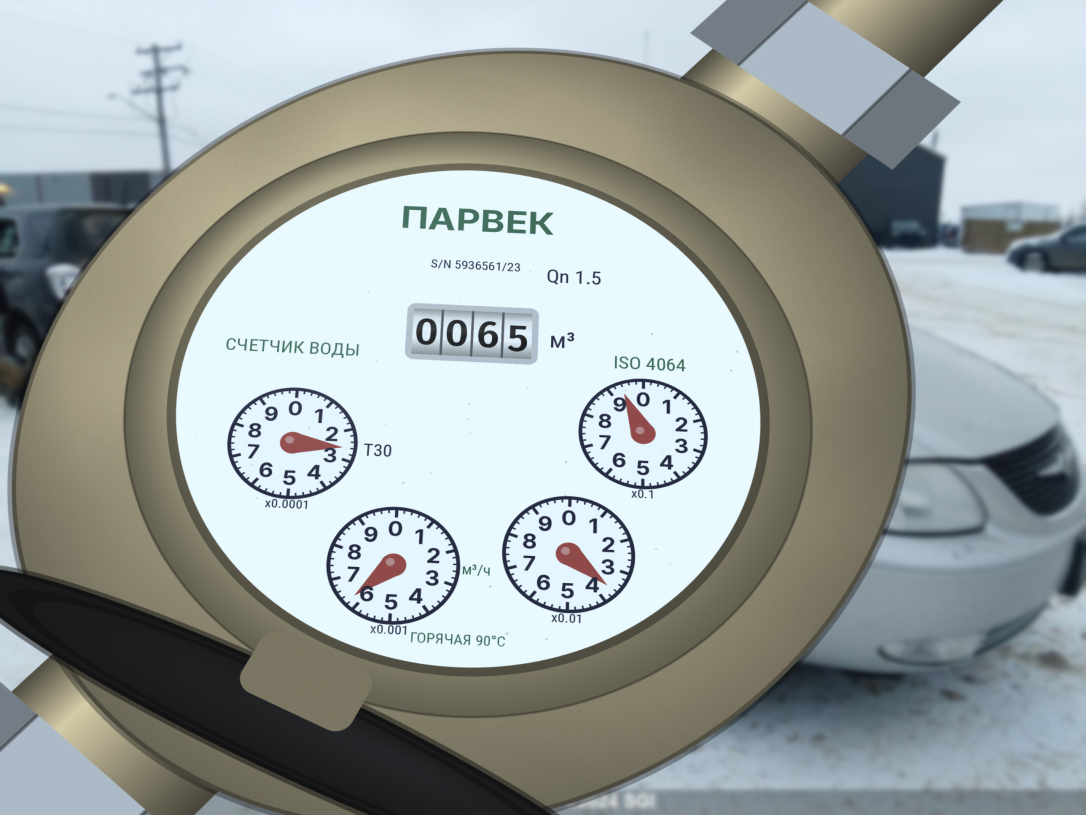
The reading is 64.9362 m³
